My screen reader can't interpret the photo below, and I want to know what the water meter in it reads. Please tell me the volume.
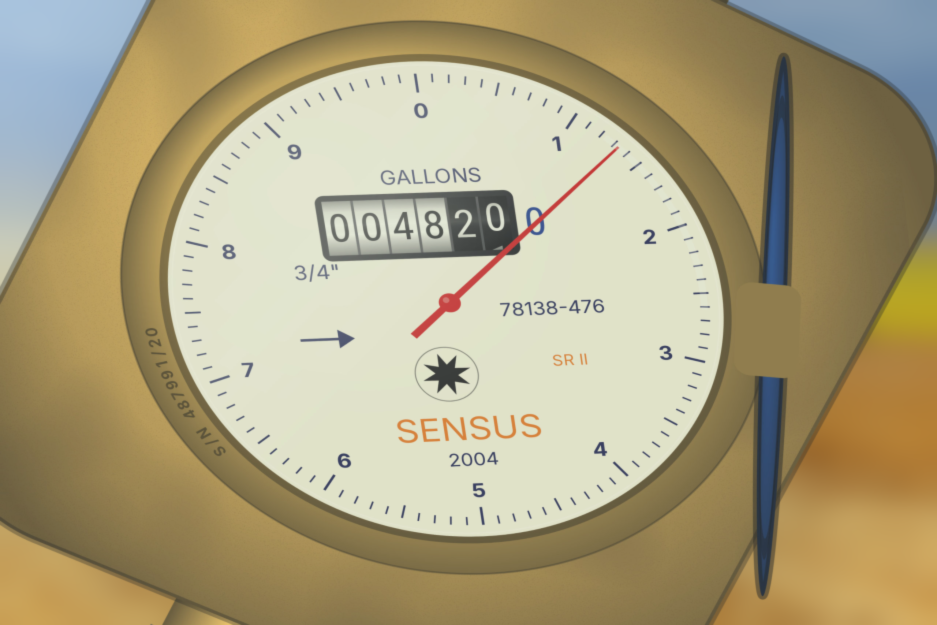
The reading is 48201.3 gal
